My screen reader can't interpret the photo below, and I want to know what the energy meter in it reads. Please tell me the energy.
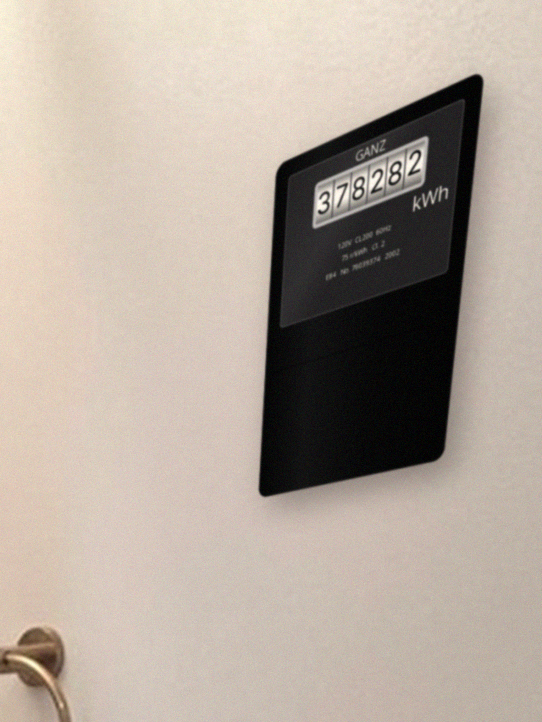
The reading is 378282 kWh
